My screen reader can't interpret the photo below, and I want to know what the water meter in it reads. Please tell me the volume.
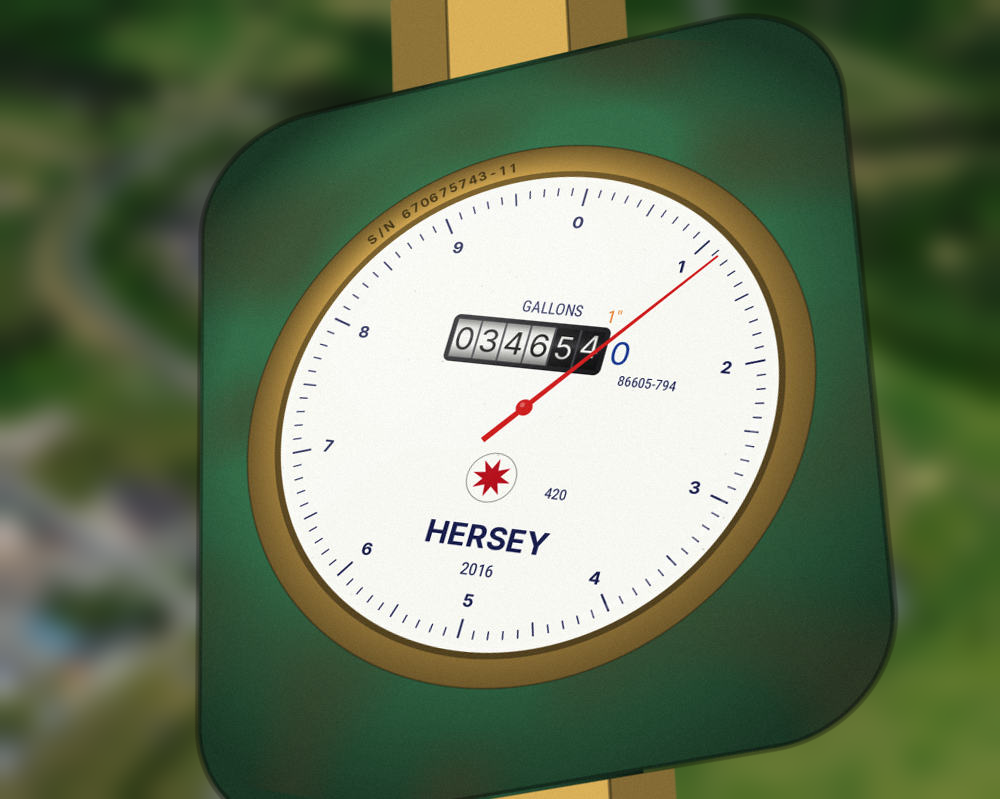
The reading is 346541.1 gal
